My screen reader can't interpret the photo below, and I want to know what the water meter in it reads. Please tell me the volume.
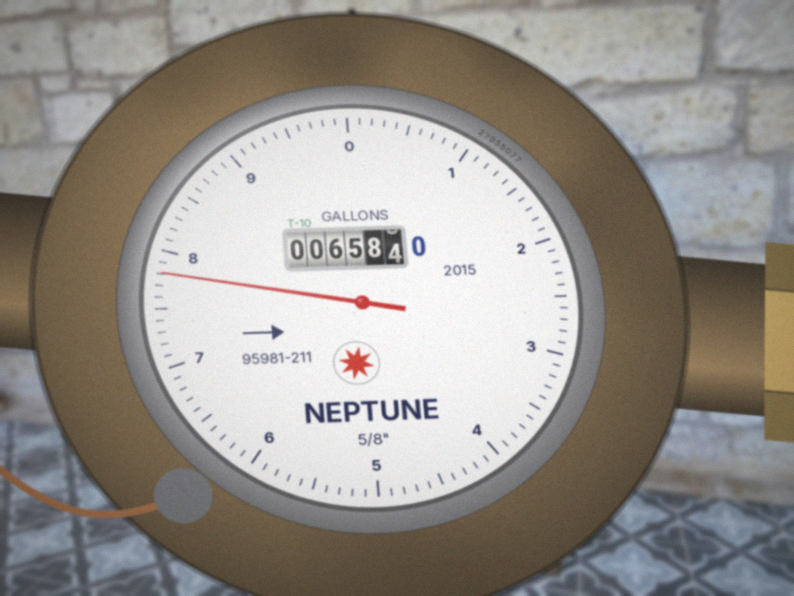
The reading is 65837.8 gal
